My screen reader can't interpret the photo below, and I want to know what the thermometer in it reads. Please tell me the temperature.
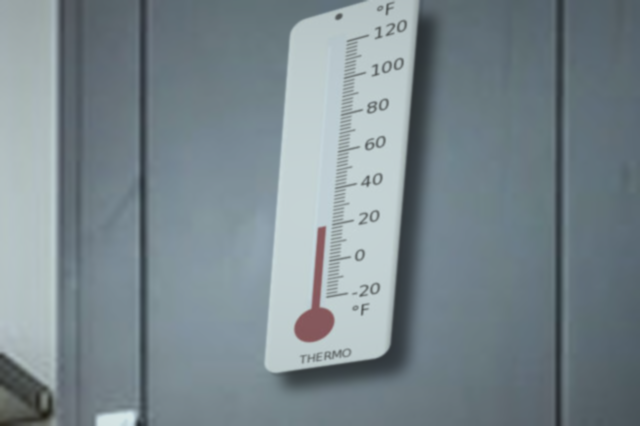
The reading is 20 °F
